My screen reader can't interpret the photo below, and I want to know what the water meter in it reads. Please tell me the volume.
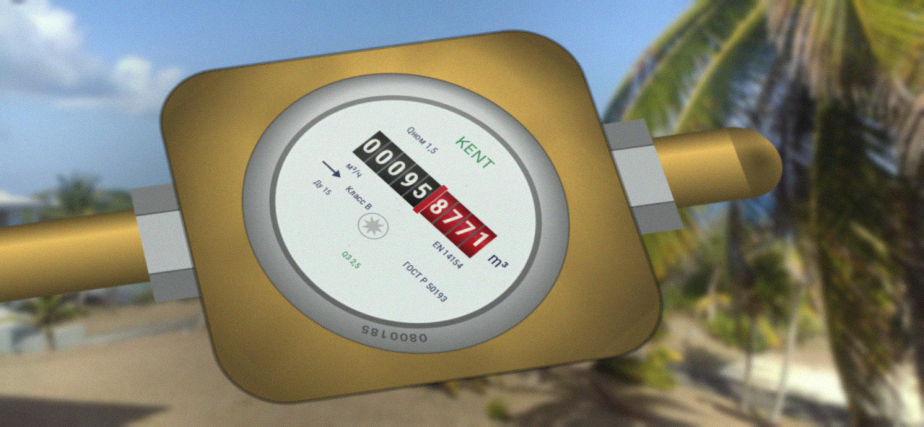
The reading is 95.8771 m³
